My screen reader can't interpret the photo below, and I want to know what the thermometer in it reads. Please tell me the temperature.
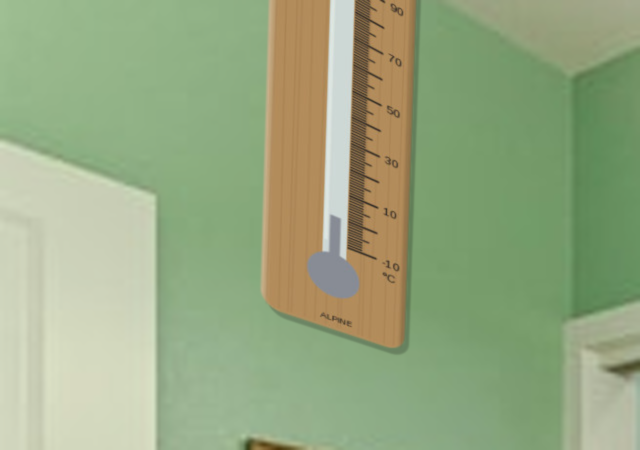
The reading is 0 °C
